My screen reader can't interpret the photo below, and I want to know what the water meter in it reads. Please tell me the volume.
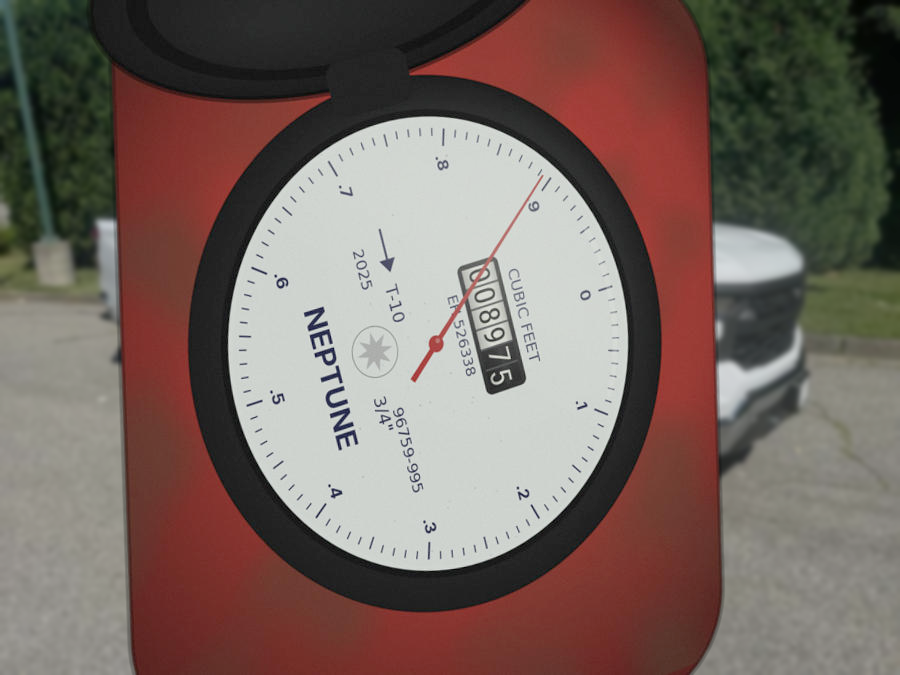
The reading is 8974.89 ft³
